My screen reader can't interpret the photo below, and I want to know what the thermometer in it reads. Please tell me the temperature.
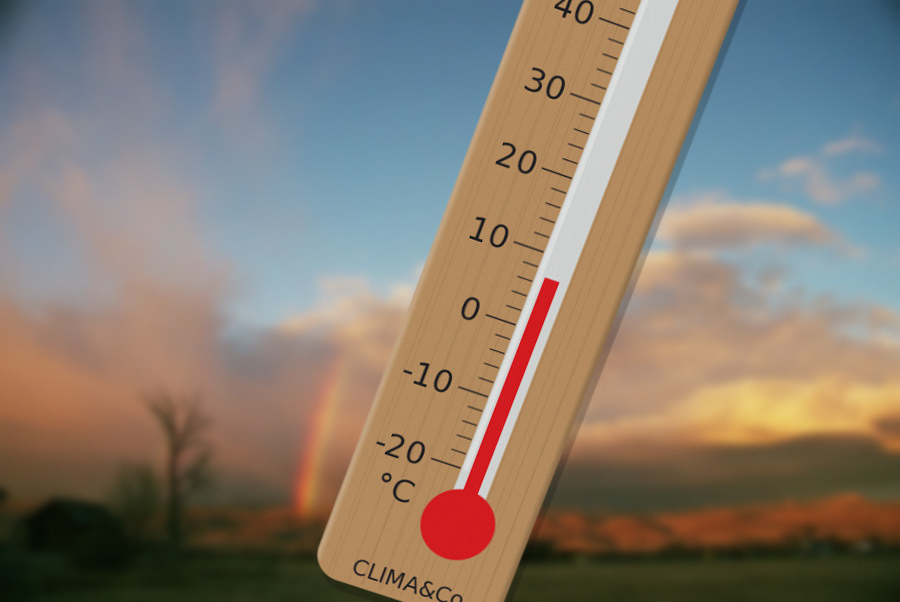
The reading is 7 °C
